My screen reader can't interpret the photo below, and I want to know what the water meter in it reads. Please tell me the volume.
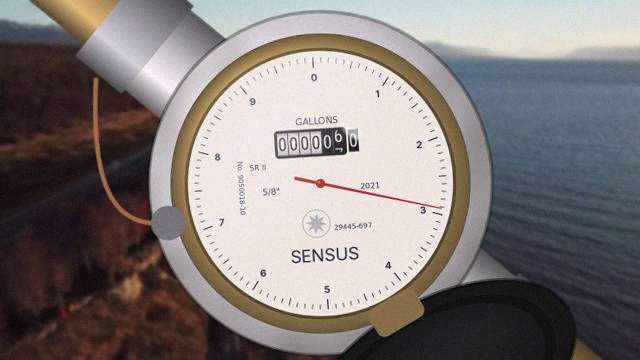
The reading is 62.9 gal
